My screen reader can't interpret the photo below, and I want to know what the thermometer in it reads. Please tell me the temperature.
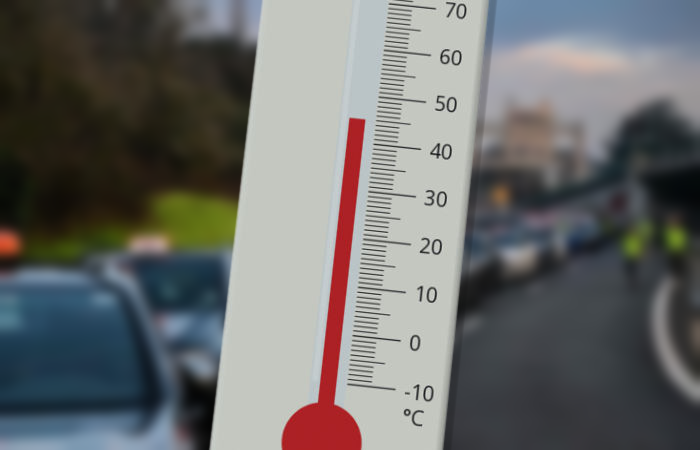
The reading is 45 °C
